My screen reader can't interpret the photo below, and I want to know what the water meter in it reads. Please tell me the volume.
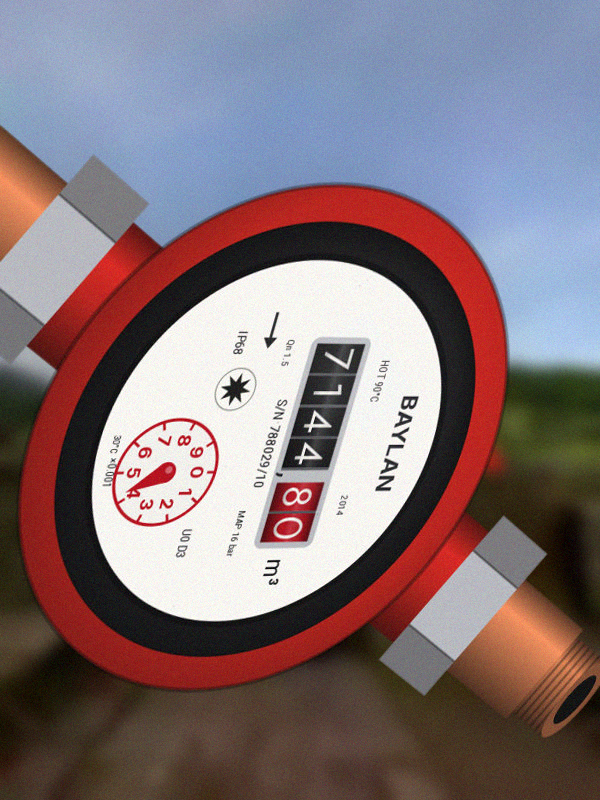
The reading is 7144.804 m³
